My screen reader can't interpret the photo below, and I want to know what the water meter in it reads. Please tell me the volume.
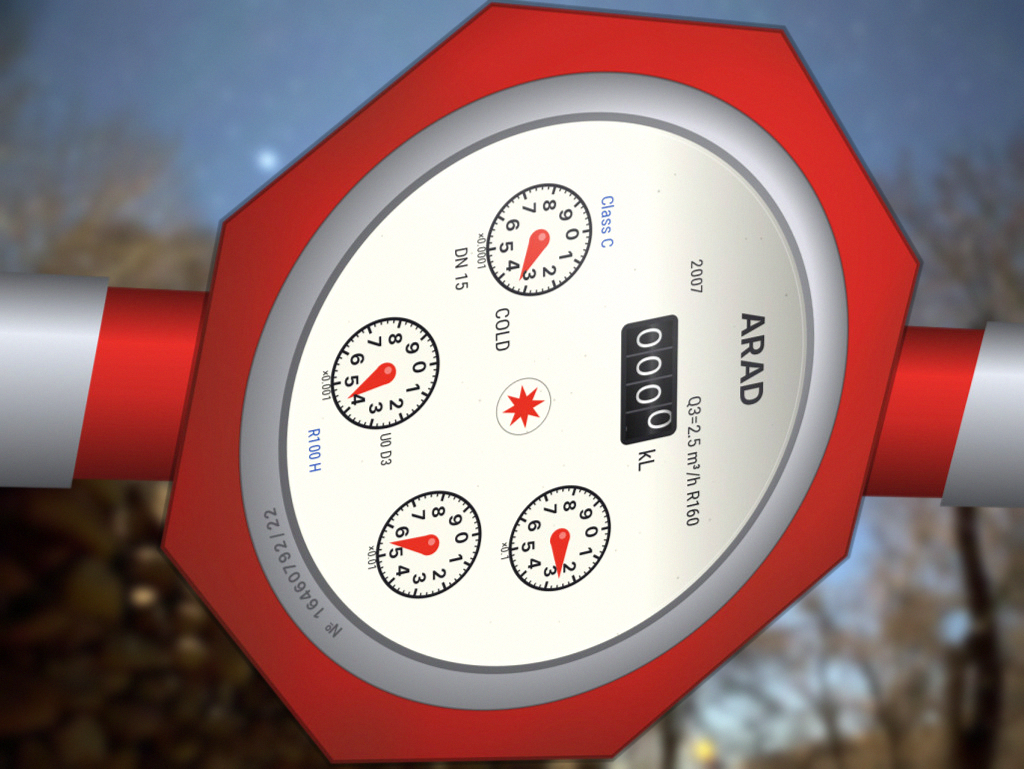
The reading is 0.2543 kL
